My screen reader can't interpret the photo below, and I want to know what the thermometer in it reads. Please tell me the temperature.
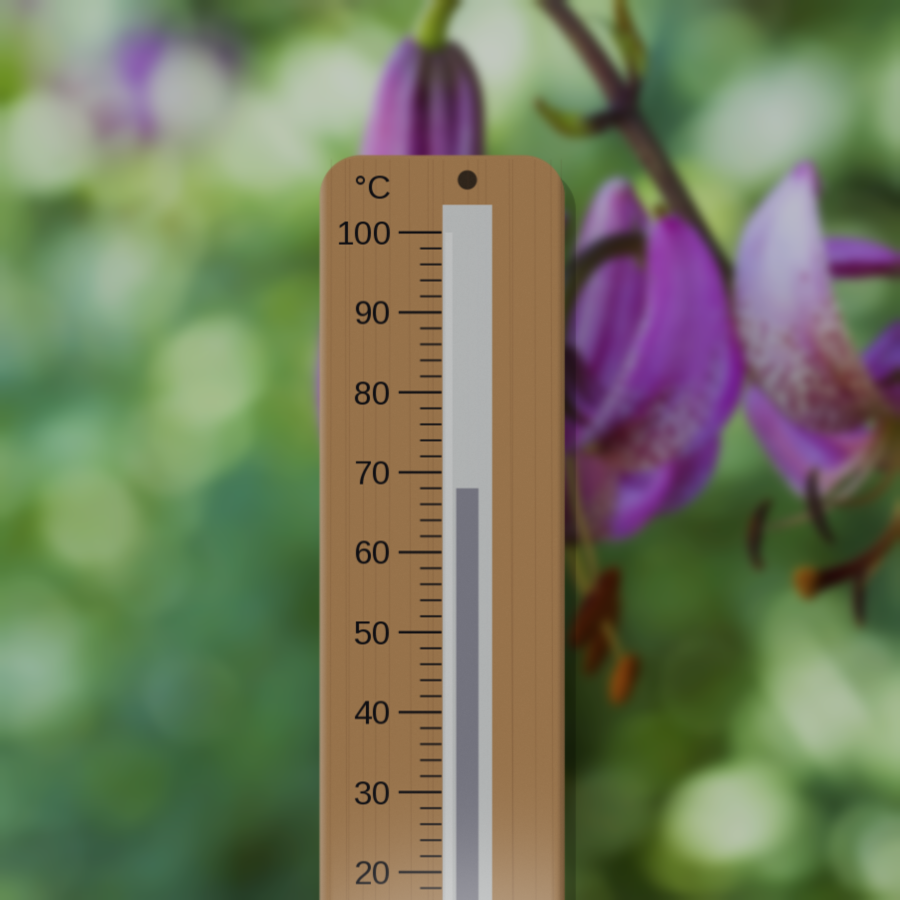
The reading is 68 °C
